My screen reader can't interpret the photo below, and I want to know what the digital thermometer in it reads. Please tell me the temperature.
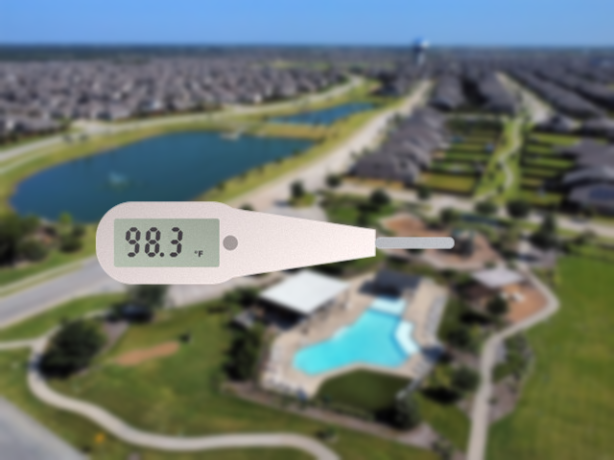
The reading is 98.3 °F
